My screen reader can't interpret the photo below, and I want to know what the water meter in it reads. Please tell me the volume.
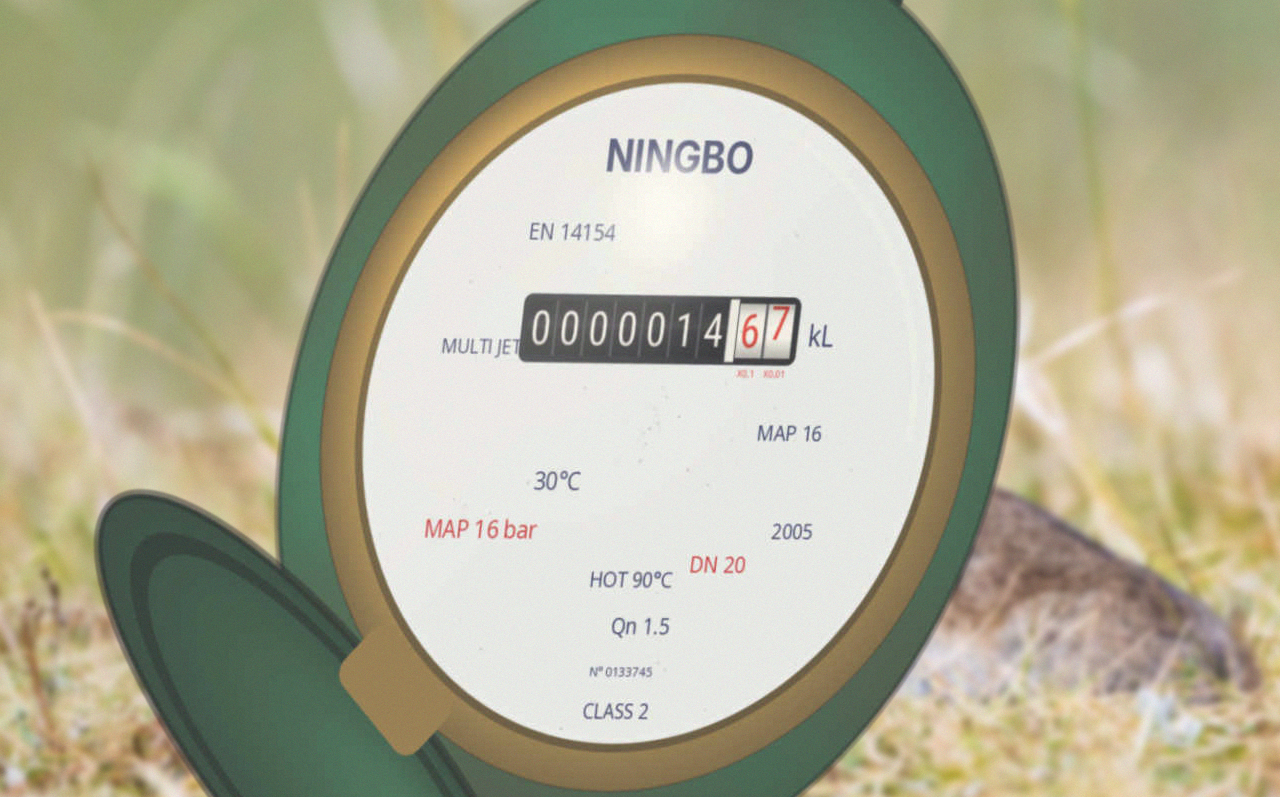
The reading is 14.67 kL
